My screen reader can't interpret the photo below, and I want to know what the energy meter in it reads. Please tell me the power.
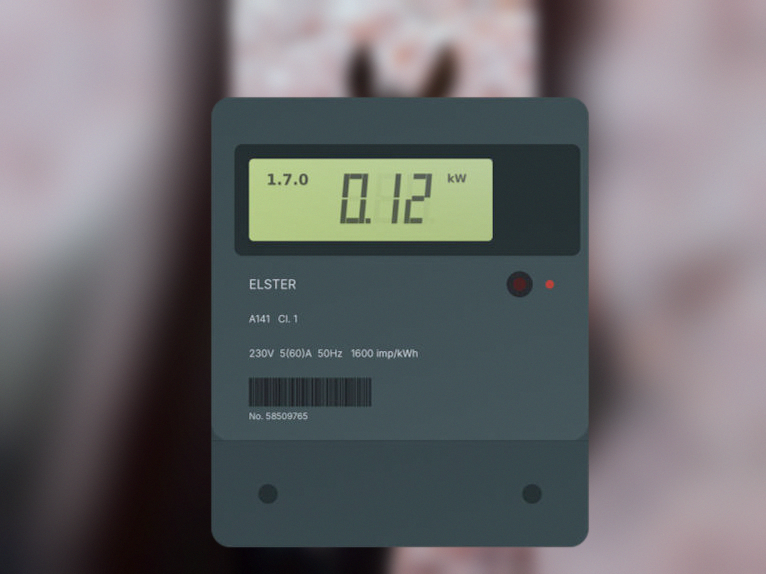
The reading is 0.12 kW
